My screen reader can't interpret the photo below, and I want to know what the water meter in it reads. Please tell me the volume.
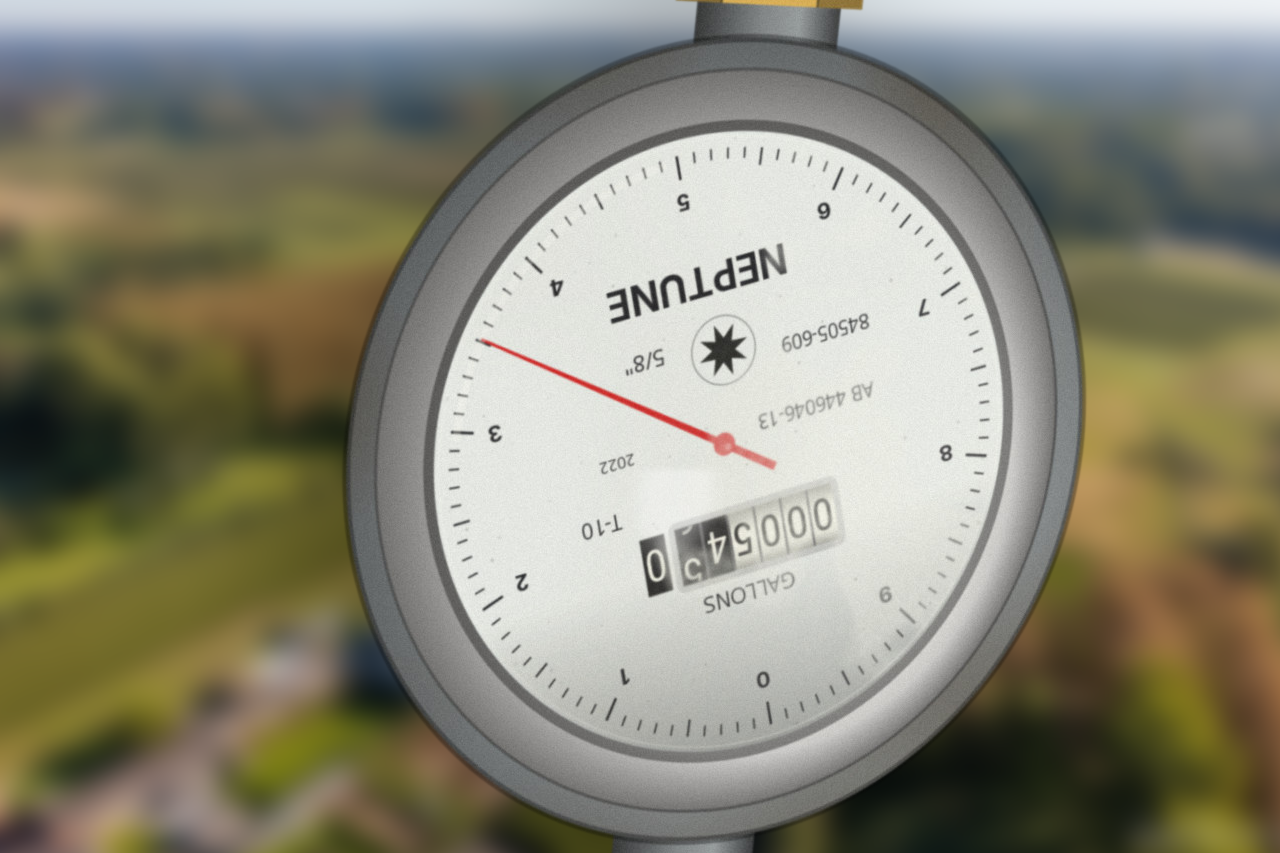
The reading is 5453.5 gal
